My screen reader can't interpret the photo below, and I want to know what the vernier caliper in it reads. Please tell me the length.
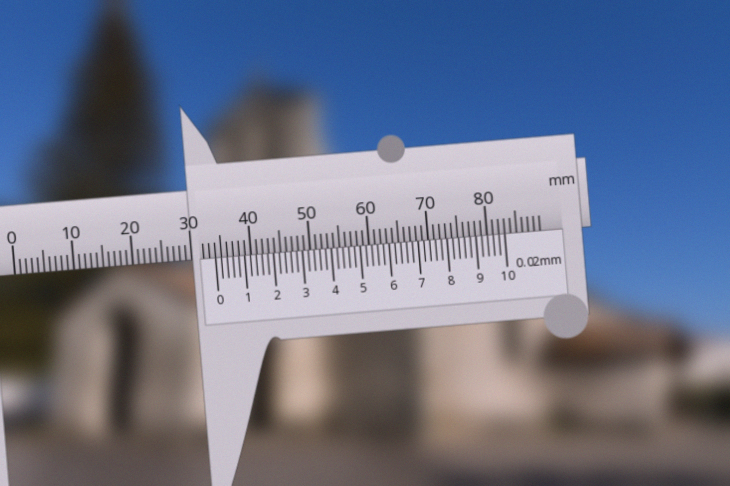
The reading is 34.0 mm
